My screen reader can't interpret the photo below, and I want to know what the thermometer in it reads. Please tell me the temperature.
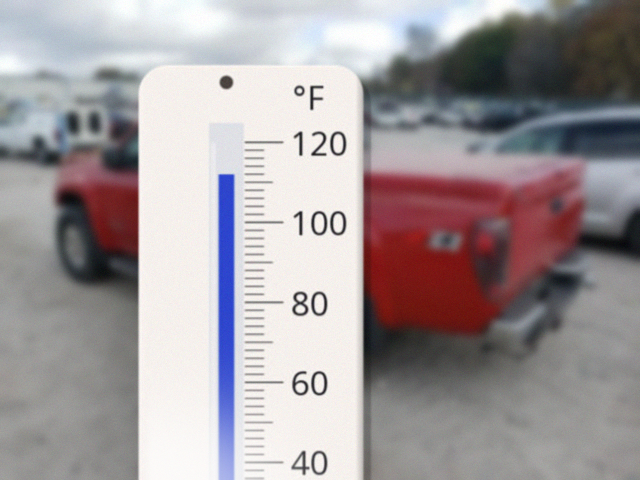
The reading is 112 °F
